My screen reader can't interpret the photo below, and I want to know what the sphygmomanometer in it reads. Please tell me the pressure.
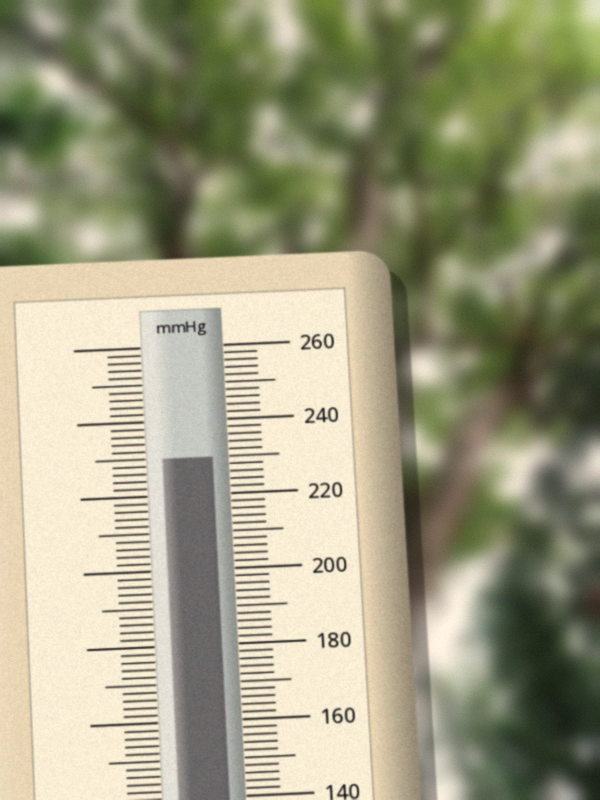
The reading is 230 mmHg
